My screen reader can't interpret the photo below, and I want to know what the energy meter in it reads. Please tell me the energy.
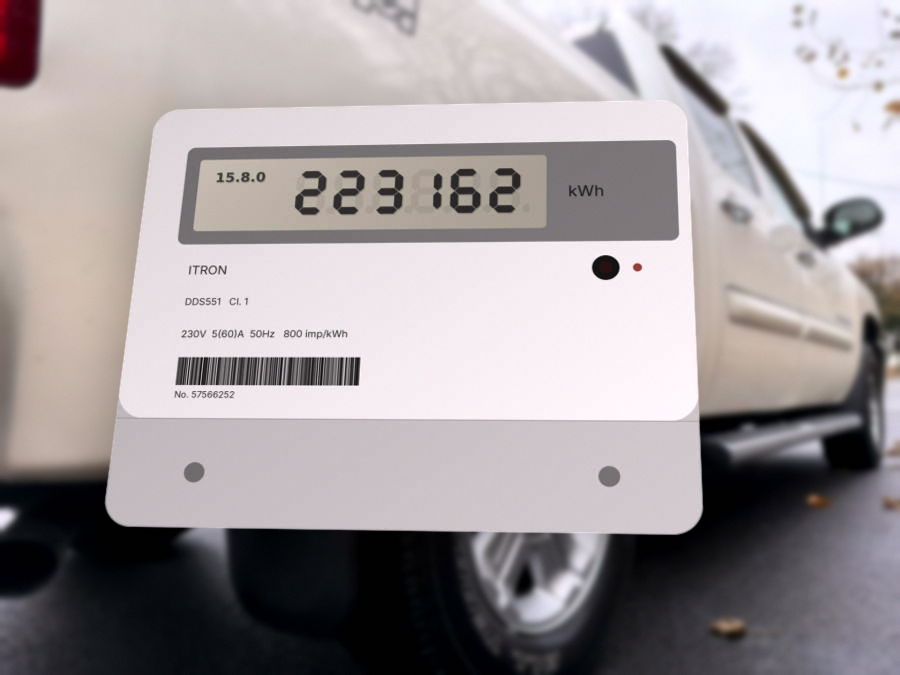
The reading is 223162 kWh
